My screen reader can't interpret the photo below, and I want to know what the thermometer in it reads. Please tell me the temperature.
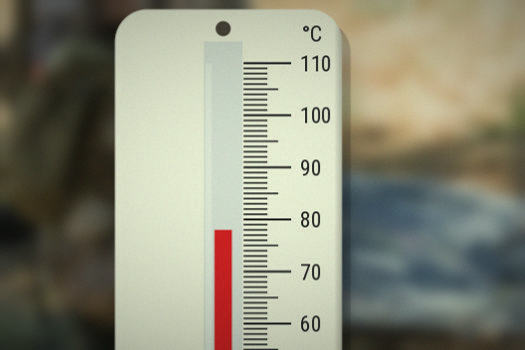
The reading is 78 °C
